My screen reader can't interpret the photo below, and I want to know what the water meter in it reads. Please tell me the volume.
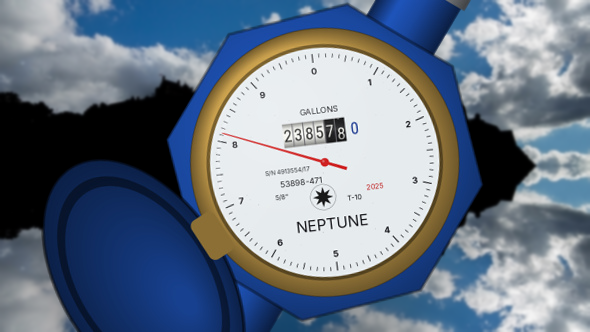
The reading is 2385778.1 gal
